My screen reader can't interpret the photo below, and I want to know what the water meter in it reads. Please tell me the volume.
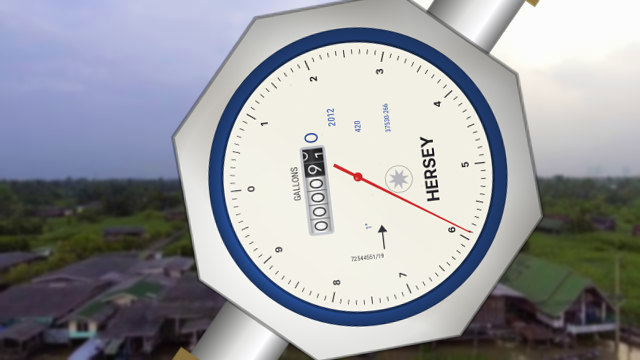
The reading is 905.9 gal
